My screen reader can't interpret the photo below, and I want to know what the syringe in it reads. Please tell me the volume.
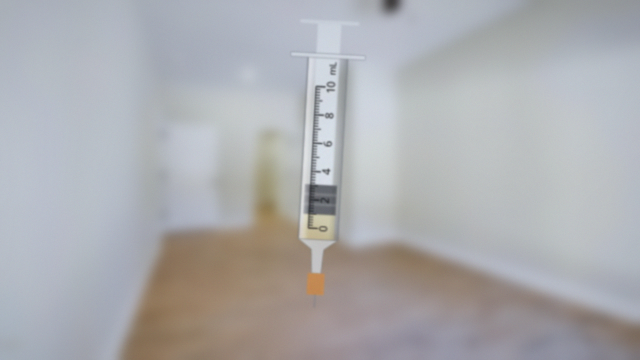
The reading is 1 mL
